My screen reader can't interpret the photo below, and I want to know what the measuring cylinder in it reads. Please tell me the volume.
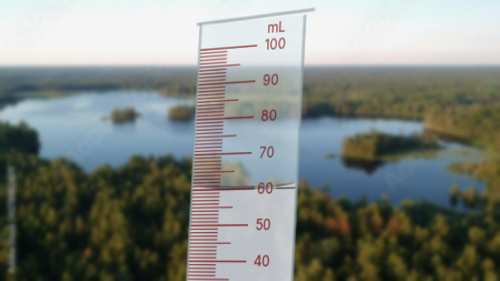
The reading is 60 mL
